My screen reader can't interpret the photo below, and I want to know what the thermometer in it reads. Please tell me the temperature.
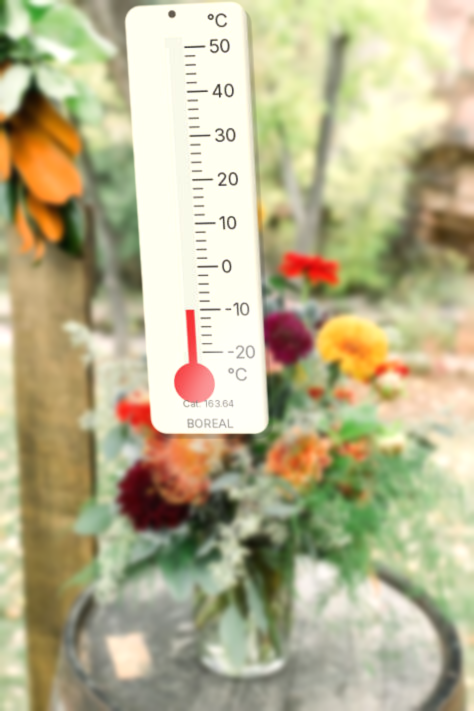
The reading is -10 °C
